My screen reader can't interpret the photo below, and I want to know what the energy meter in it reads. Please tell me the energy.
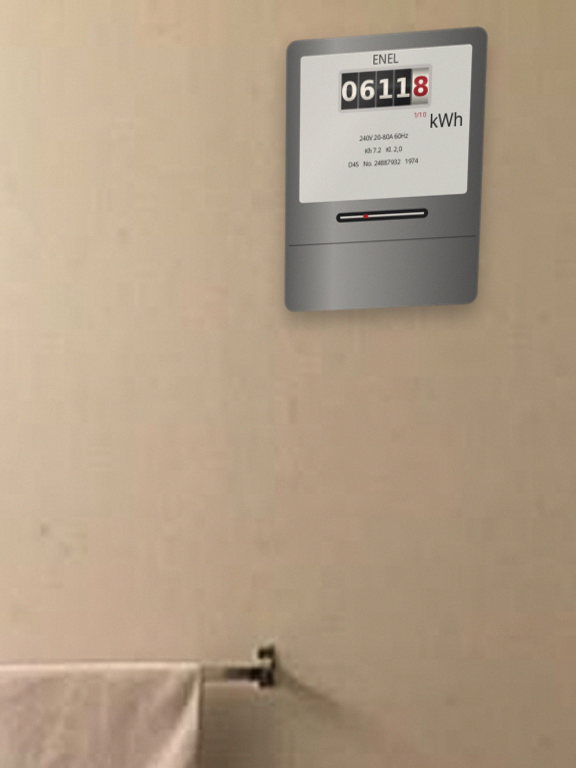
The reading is 611.8 kWh
